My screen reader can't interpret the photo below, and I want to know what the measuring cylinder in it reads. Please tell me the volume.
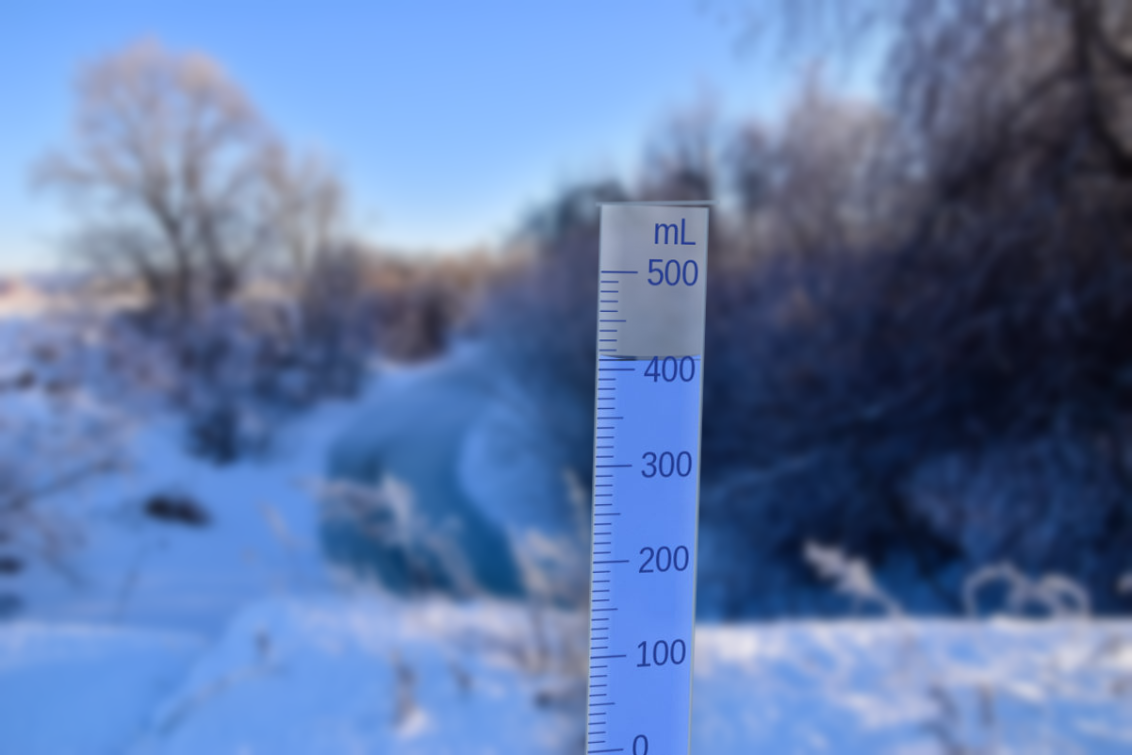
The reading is 410 mL
